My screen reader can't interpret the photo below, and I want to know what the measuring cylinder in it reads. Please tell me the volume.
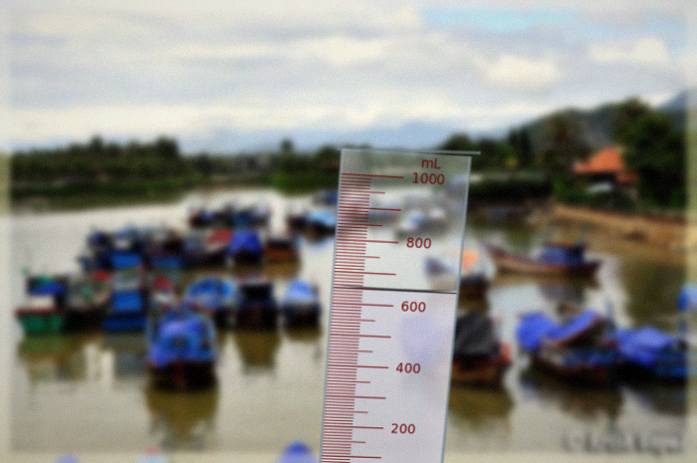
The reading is 650 mL
